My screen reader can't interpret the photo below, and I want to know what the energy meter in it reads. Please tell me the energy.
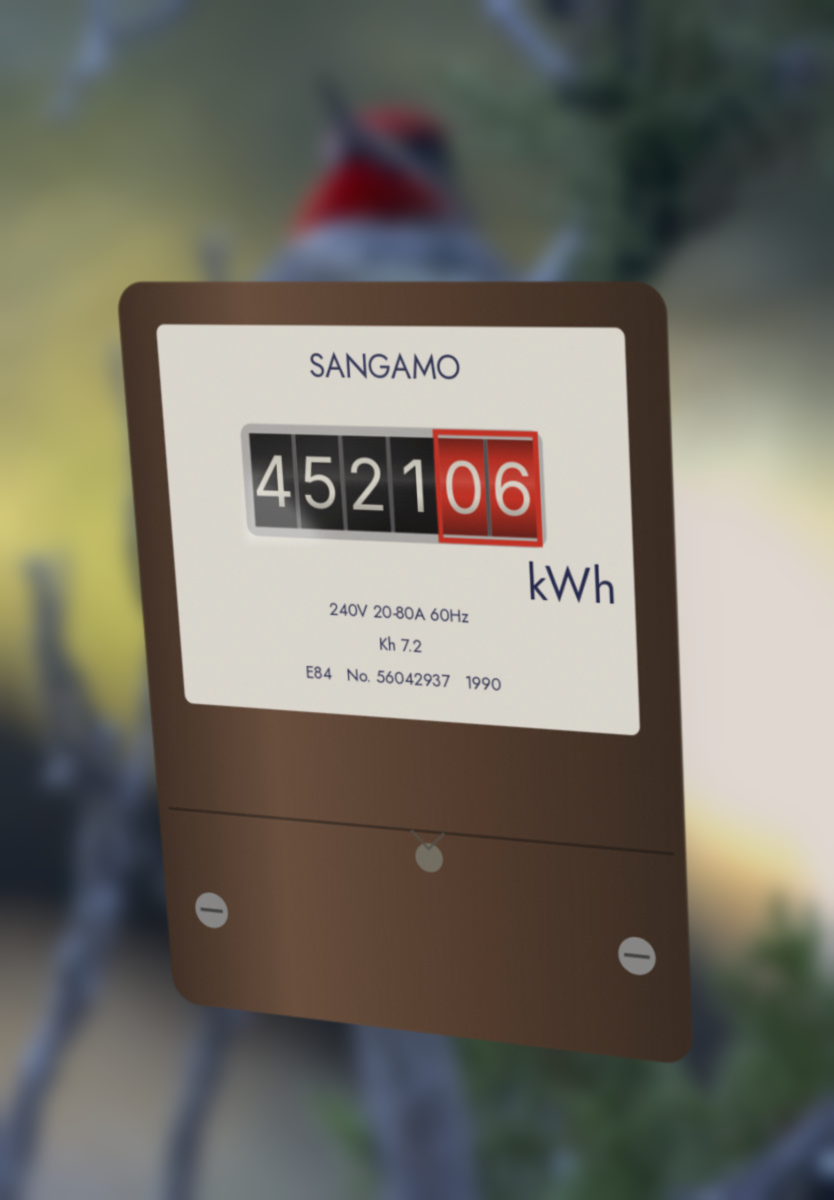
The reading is 4521.06 kWh
